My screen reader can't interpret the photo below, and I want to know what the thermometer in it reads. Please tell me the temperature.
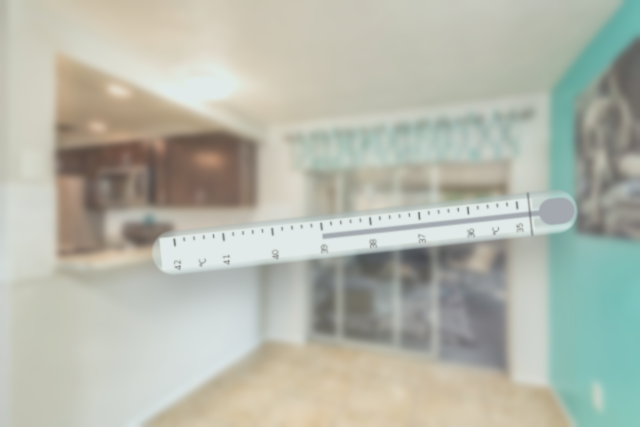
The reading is 39 °C
